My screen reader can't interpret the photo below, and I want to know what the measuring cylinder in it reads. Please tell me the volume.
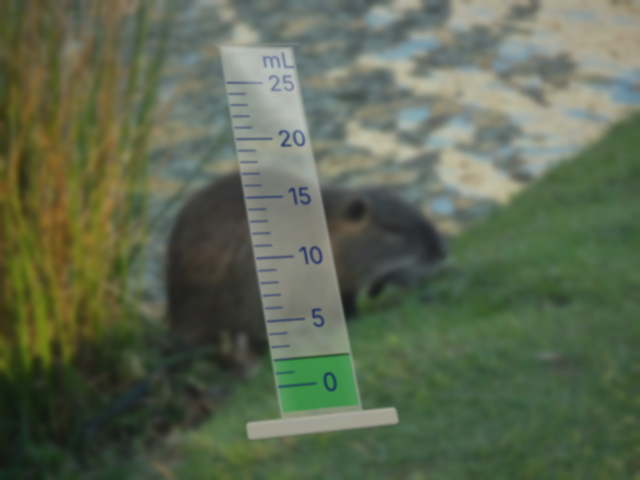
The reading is 2 mL
